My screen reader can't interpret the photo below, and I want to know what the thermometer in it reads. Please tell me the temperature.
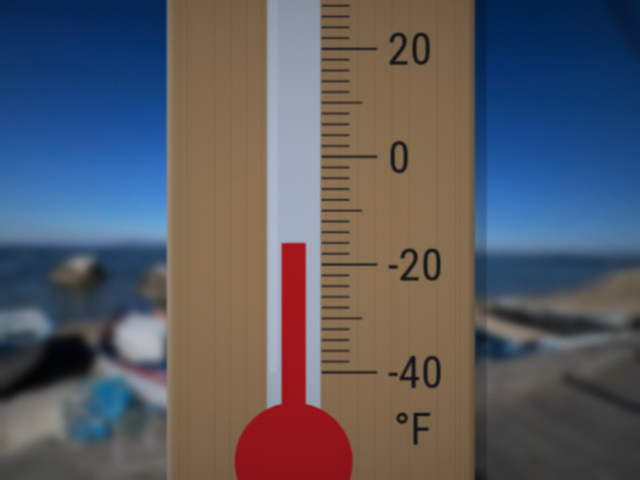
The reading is -16 °F
